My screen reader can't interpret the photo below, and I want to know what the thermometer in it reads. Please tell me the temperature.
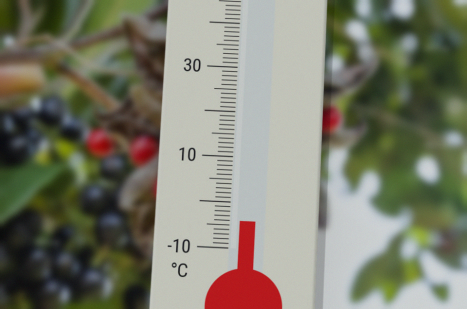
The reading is -4 °C
